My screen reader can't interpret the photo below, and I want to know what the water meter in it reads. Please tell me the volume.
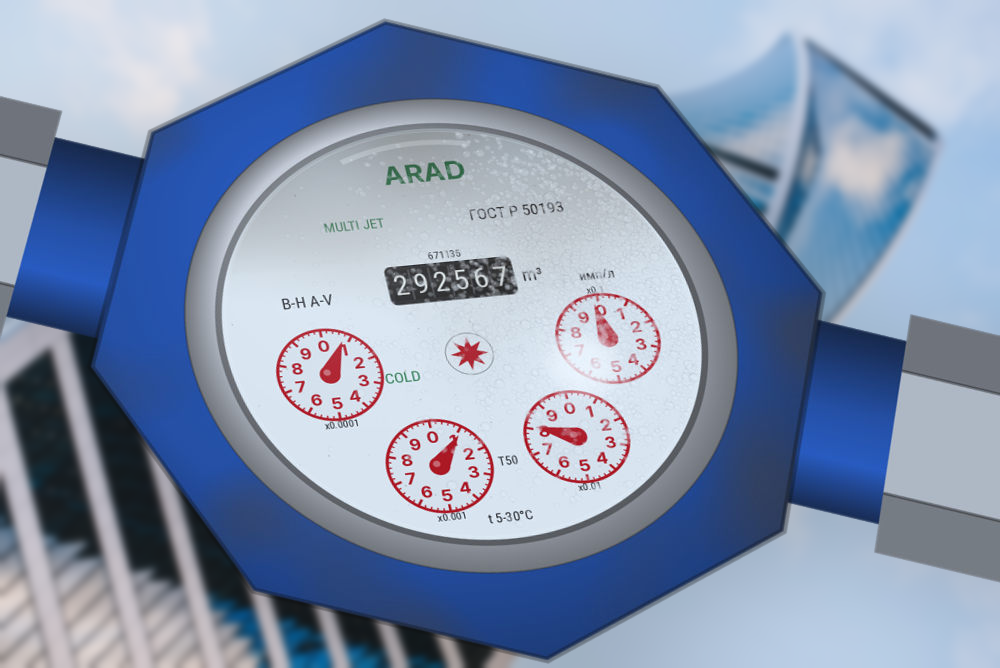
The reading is 292566.9810 m³
